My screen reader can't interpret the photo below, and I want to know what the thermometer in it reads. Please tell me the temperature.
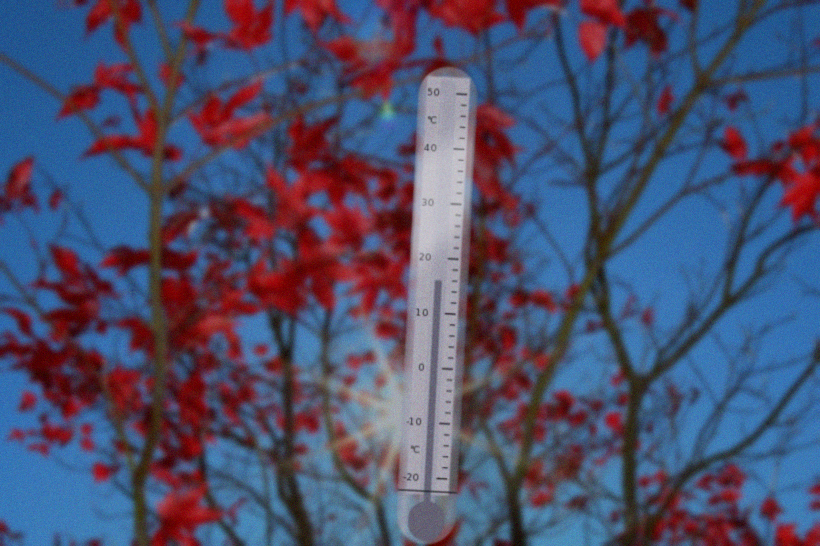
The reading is 16 °C
